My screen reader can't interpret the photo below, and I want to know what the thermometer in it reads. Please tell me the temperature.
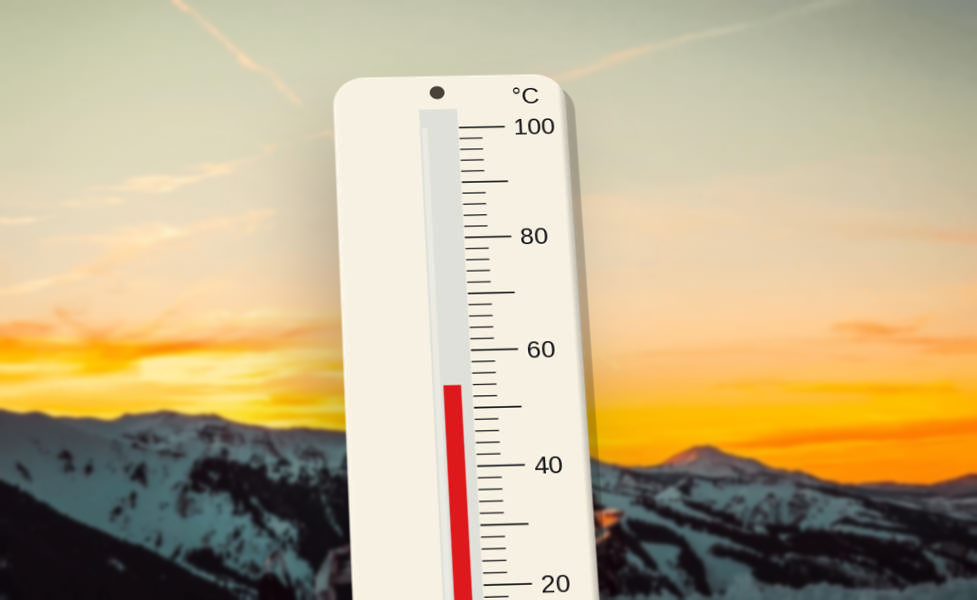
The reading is 54 °C
